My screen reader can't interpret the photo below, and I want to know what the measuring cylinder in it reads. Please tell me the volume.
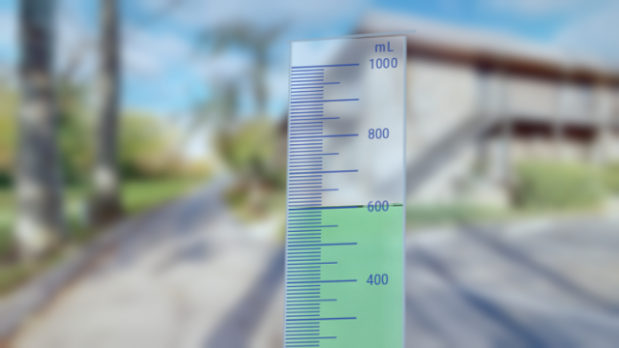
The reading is 600 mL
